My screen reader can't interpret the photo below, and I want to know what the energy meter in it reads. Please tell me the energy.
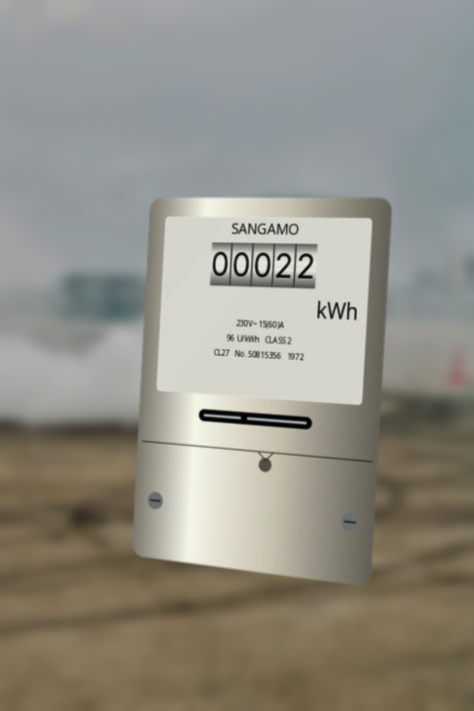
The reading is 22 kWh
